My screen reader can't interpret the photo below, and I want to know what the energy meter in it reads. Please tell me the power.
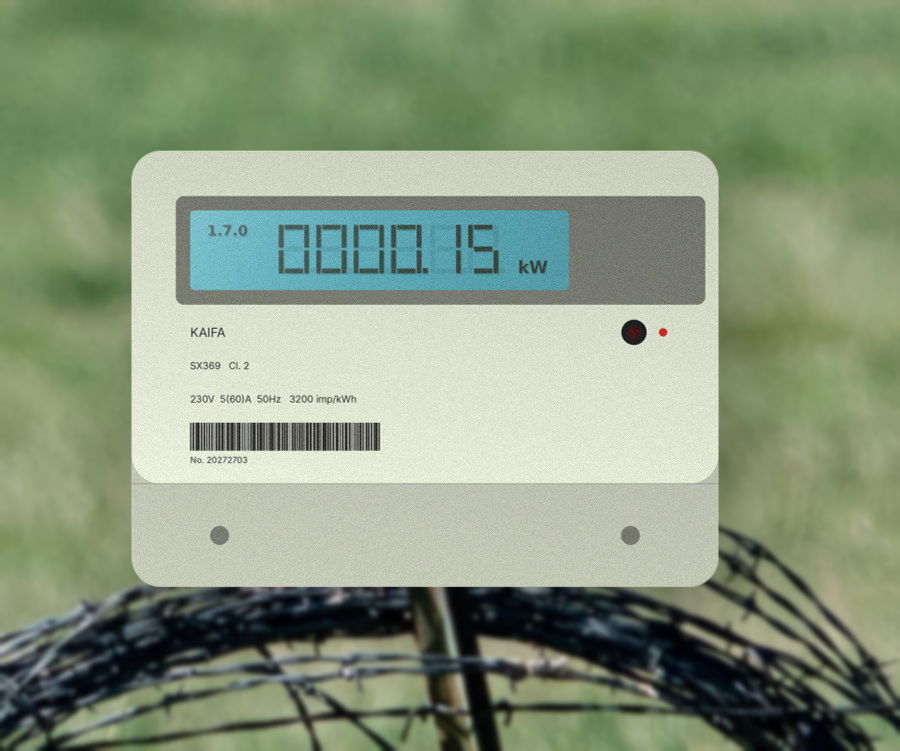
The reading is 0.15 kW
